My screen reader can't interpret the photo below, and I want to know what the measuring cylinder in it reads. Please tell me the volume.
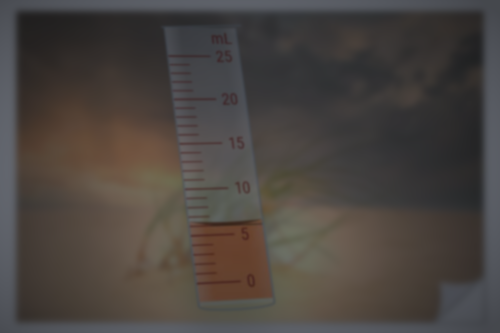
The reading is 6 mL
